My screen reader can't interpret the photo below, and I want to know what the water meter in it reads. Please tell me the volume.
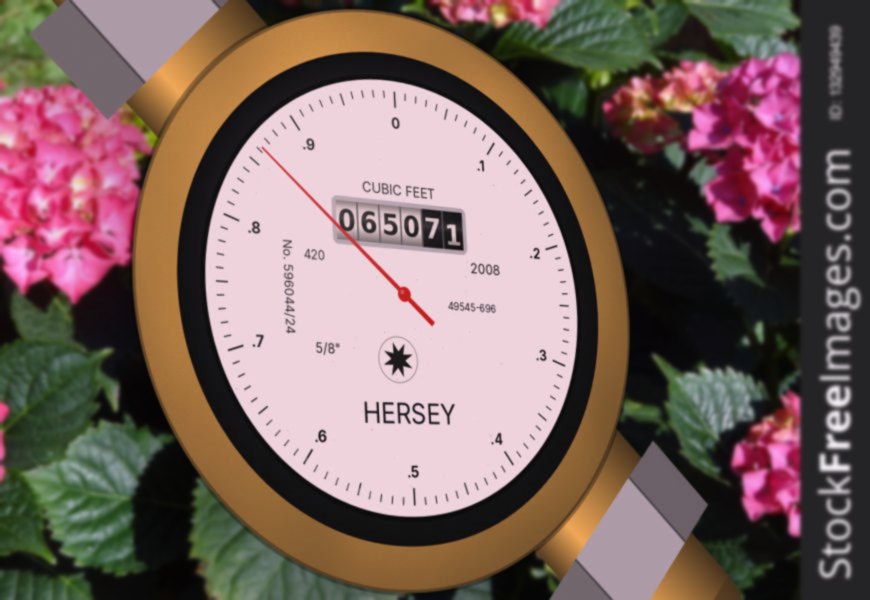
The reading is 65070.86 ft³
